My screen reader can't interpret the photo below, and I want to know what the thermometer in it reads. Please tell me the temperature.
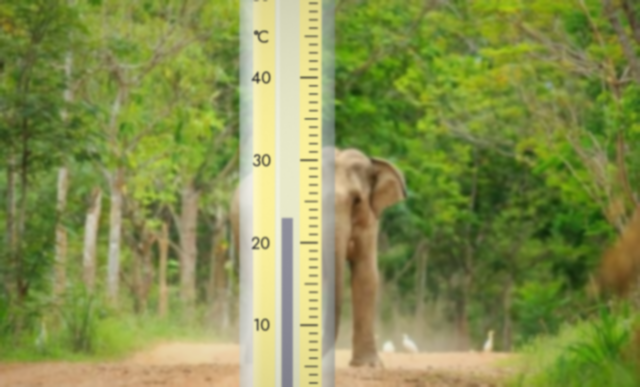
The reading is 23 °C
